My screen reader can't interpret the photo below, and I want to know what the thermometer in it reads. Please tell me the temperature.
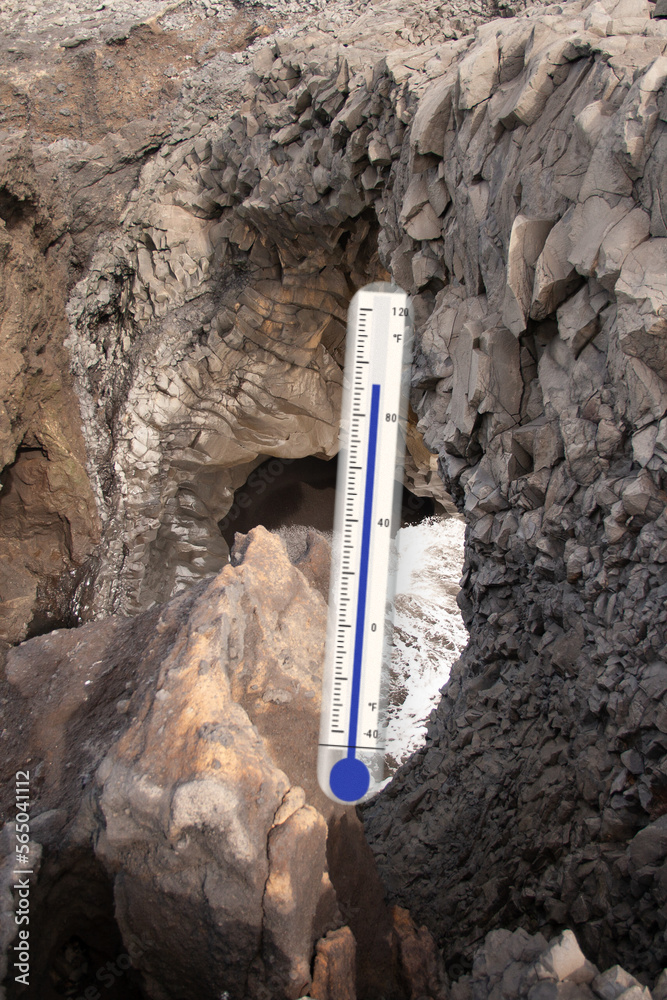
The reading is 92 °F
